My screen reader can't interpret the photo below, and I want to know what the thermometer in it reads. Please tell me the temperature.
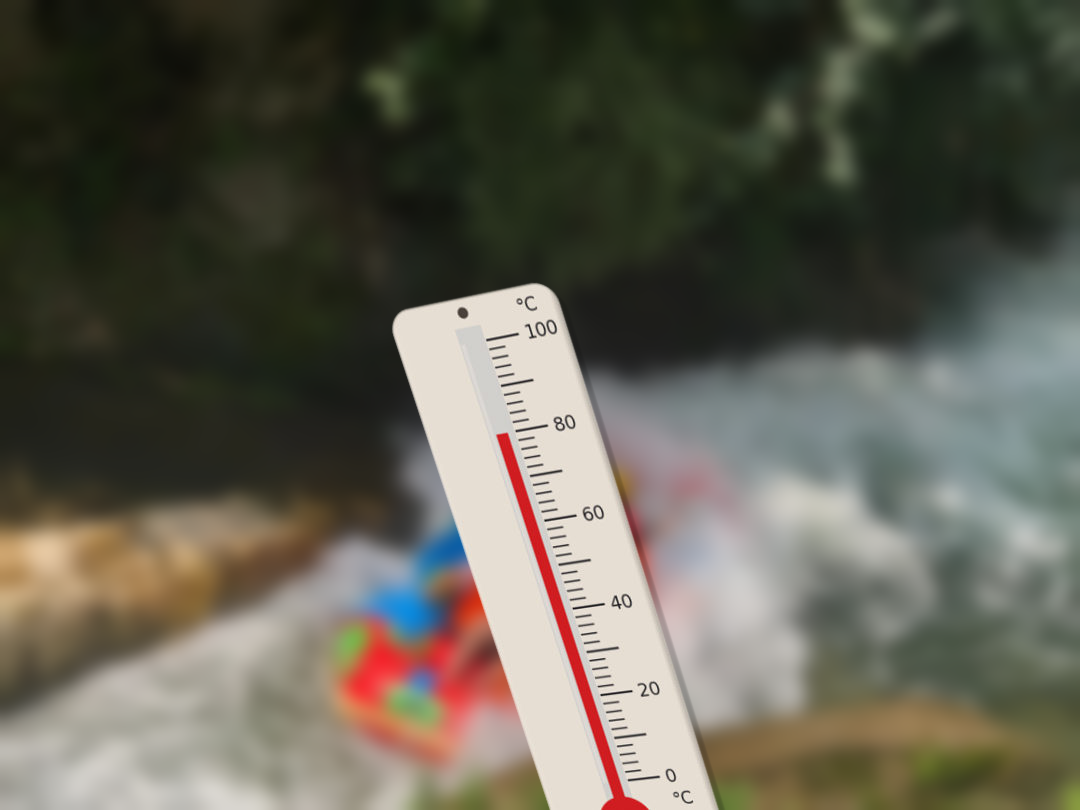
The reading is 80 °C
